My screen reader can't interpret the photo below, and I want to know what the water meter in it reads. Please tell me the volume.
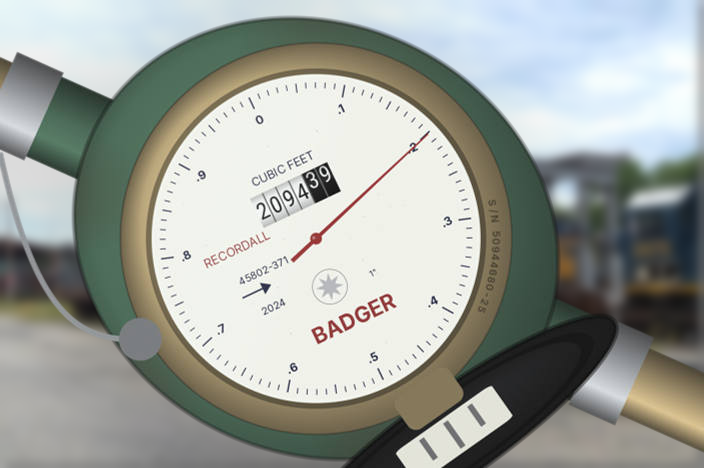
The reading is 209439.20 ft³
